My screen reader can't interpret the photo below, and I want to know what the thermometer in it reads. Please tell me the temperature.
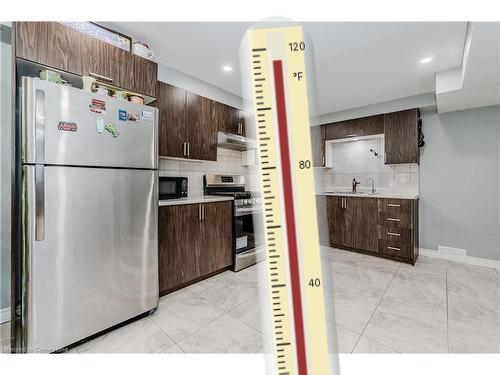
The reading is 116 °F
